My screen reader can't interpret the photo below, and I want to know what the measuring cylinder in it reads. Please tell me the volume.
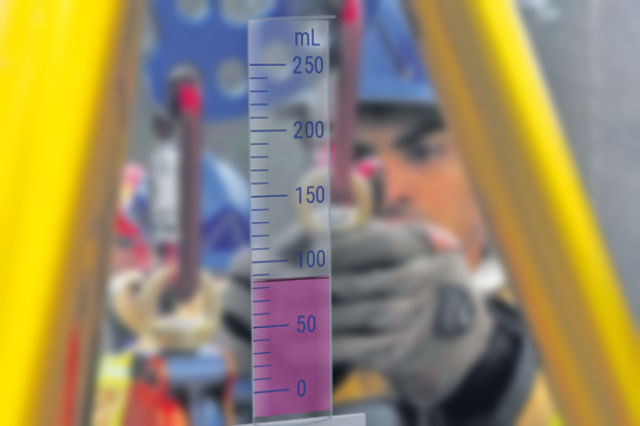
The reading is 85 mL
